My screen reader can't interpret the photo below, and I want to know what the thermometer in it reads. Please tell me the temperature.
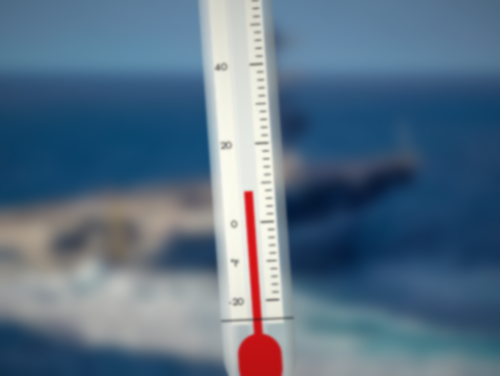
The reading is 8 °F
